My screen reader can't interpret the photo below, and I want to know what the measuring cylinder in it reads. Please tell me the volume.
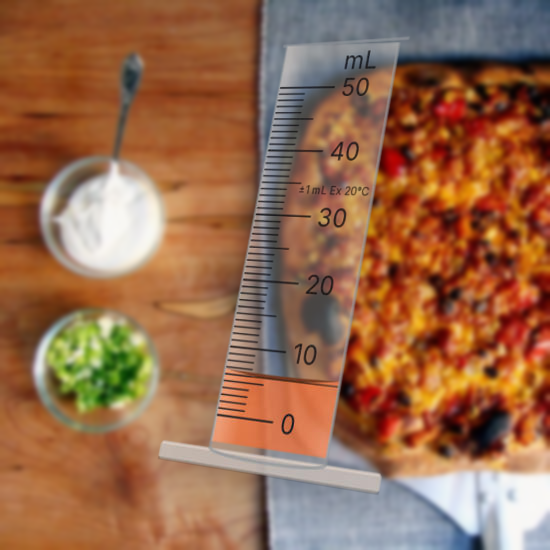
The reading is 6 mL
